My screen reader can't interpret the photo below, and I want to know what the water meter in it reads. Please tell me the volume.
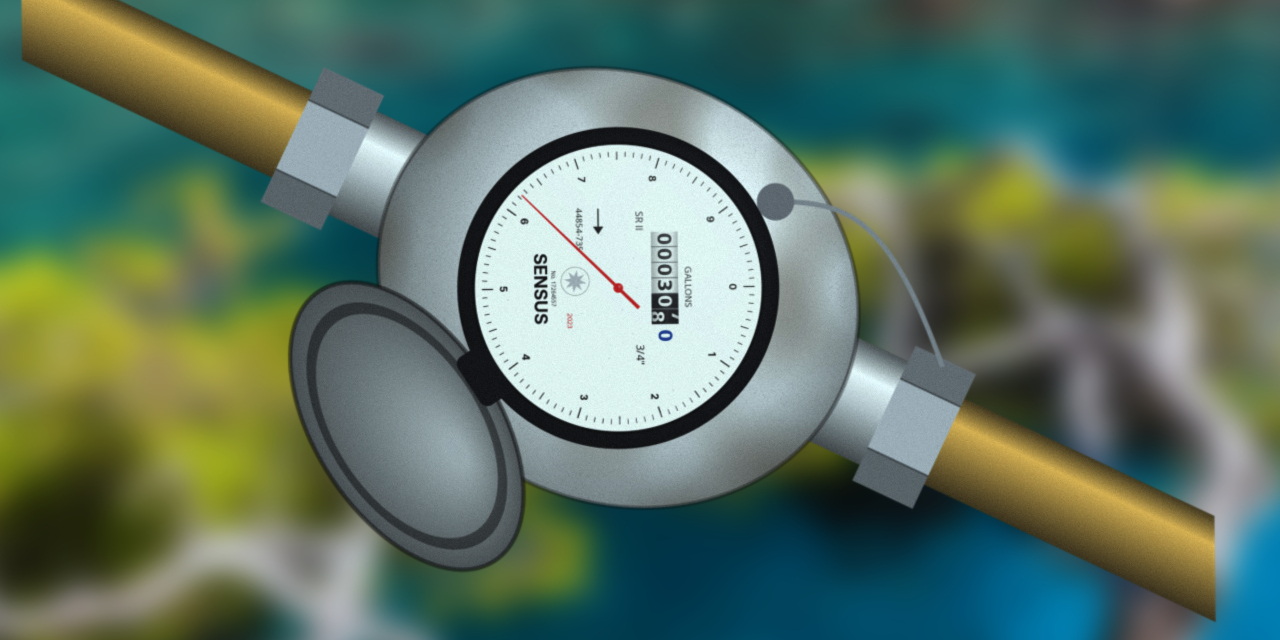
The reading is 3076.2 gal
